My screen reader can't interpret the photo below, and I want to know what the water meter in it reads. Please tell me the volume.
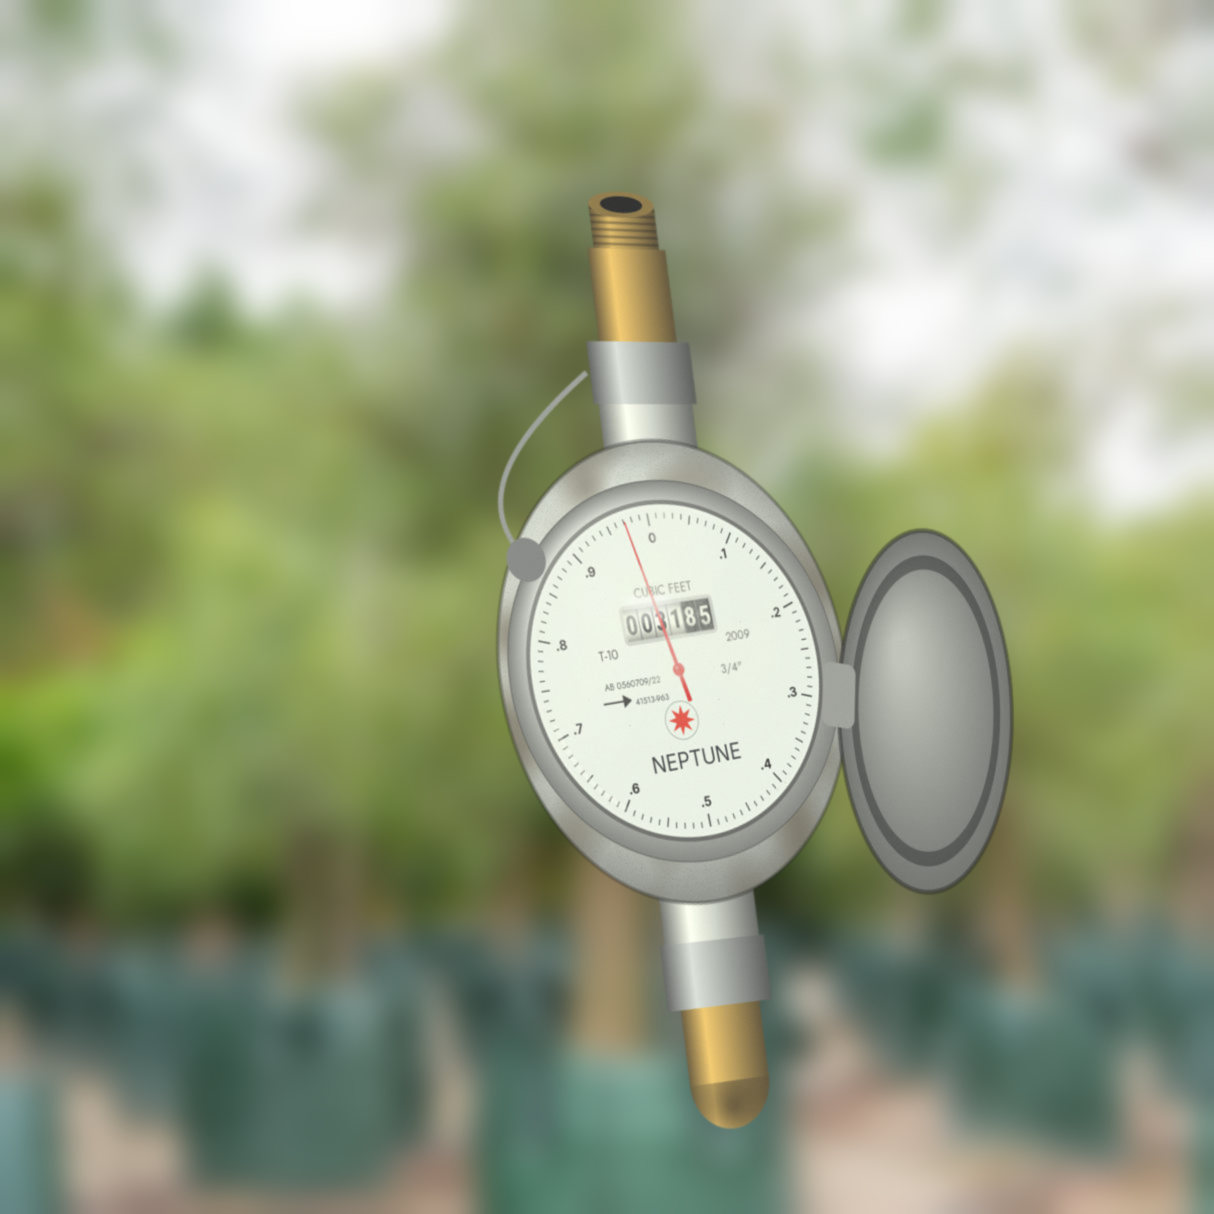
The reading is 3184.97 ft³
